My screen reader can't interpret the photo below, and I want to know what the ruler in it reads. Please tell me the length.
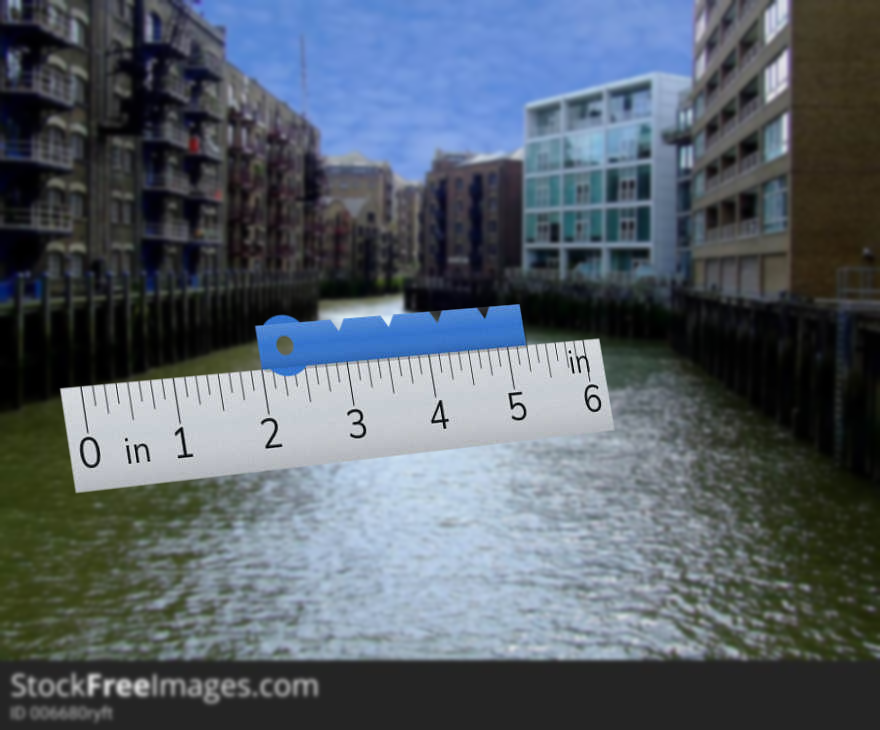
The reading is 3.25 in
